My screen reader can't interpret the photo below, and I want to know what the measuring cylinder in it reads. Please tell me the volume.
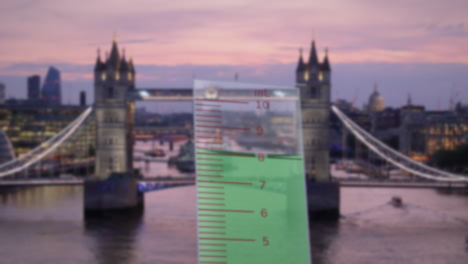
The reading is 8 mL
